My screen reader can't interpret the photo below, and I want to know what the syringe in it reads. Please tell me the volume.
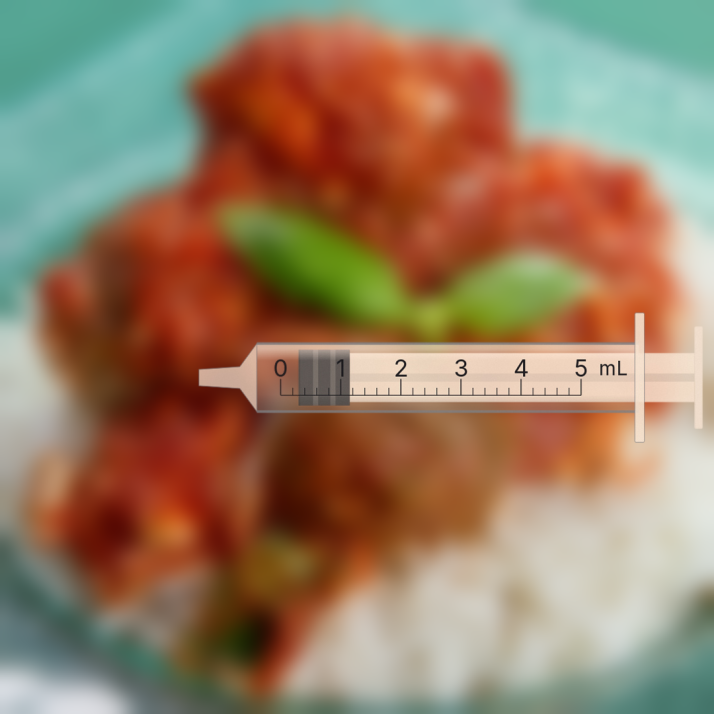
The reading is 0.3 mL
